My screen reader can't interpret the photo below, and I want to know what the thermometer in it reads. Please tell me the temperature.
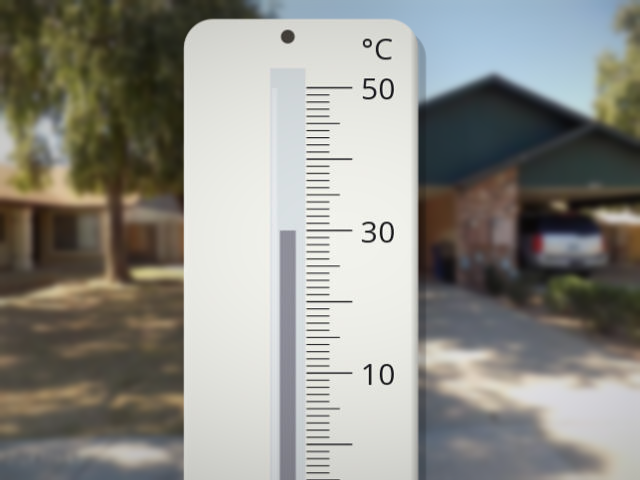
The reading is 30 °C
